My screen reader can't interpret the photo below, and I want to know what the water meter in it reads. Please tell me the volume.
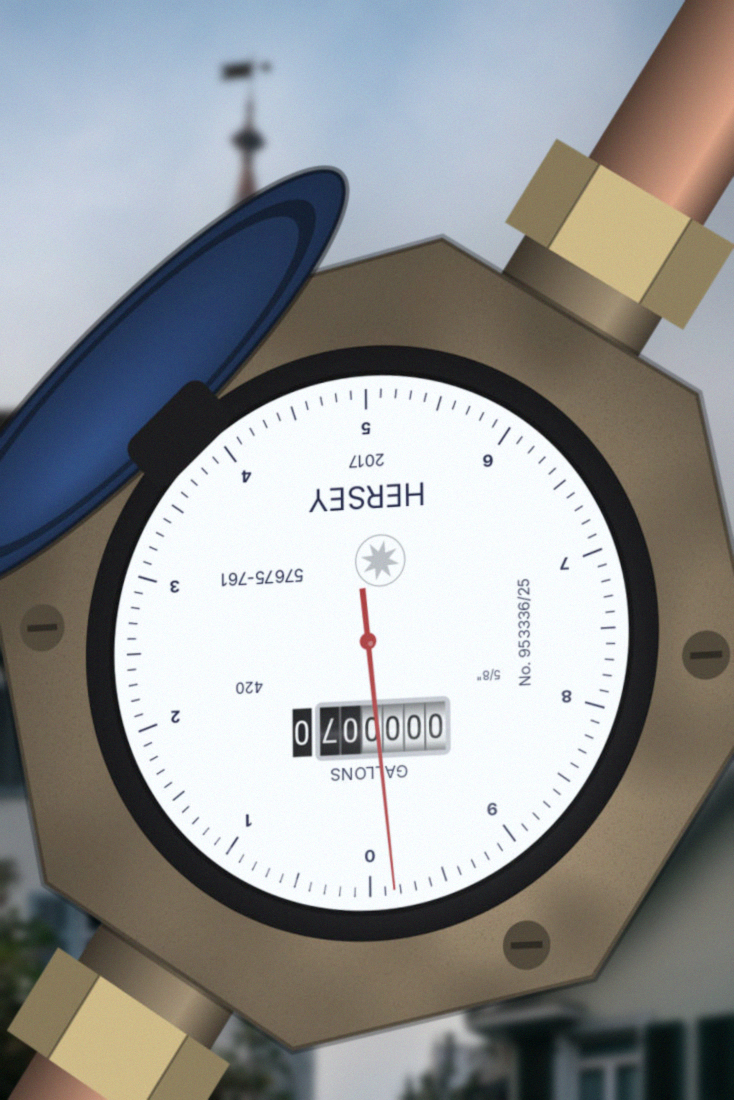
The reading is 69.8 gal
